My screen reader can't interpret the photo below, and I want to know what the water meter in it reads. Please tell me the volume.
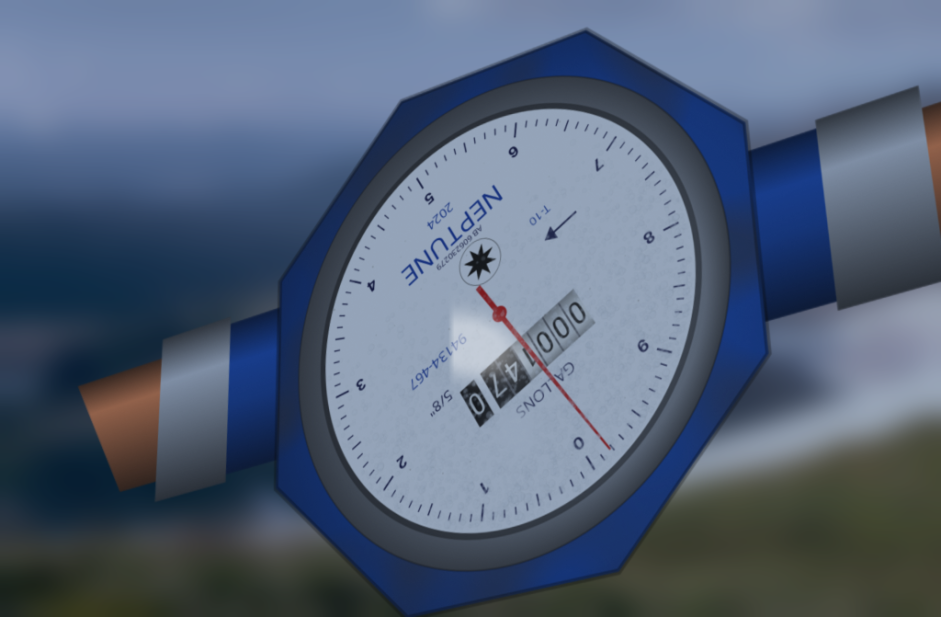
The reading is 1469.8 gal
